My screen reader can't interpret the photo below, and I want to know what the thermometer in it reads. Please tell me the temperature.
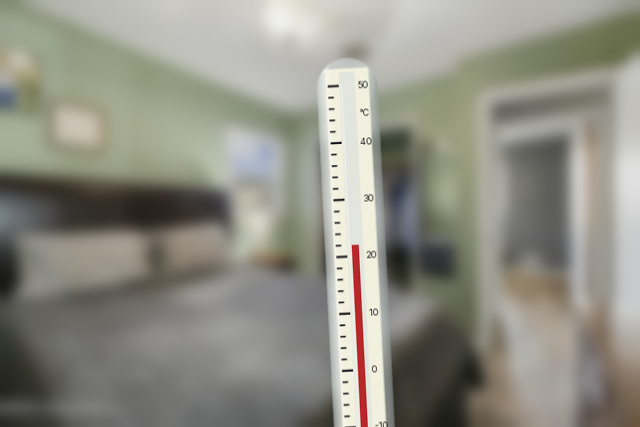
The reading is 22 °C
